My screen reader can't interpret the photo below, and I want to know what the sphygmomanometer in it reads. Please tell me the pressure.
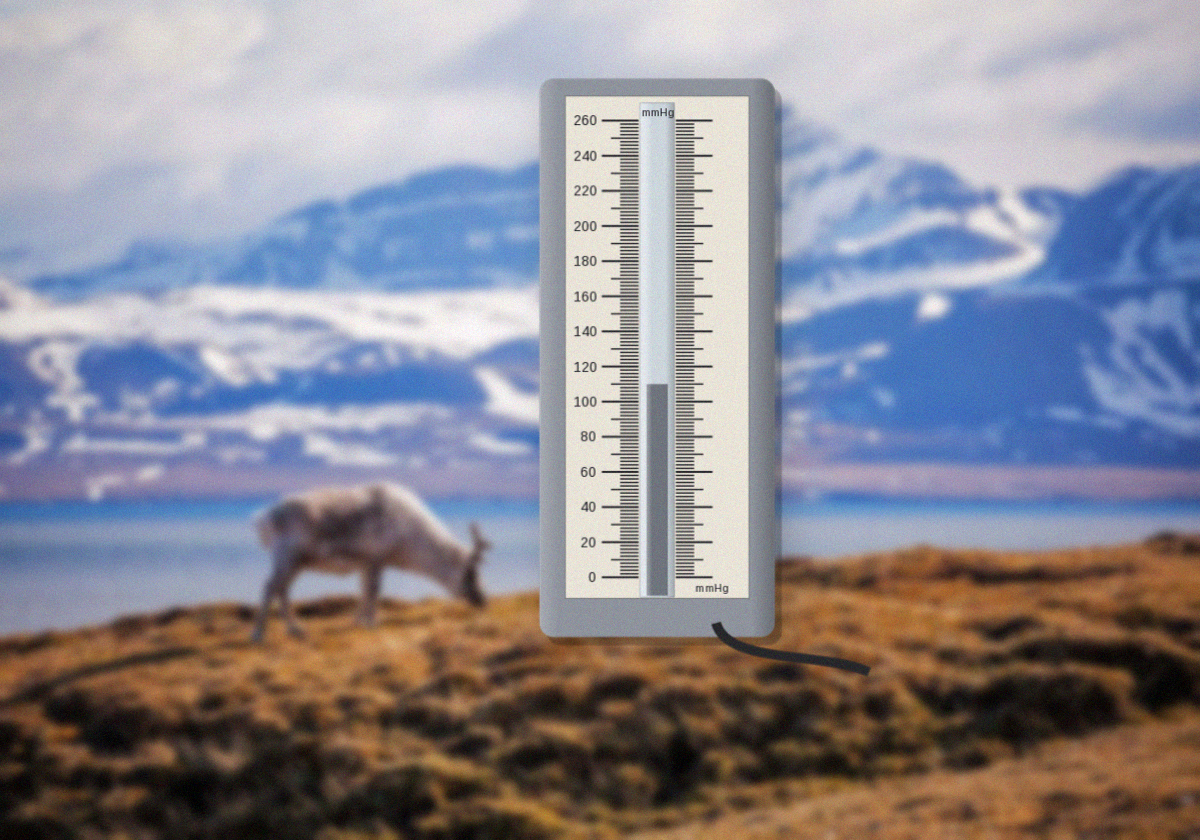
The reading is 110 mmHg
